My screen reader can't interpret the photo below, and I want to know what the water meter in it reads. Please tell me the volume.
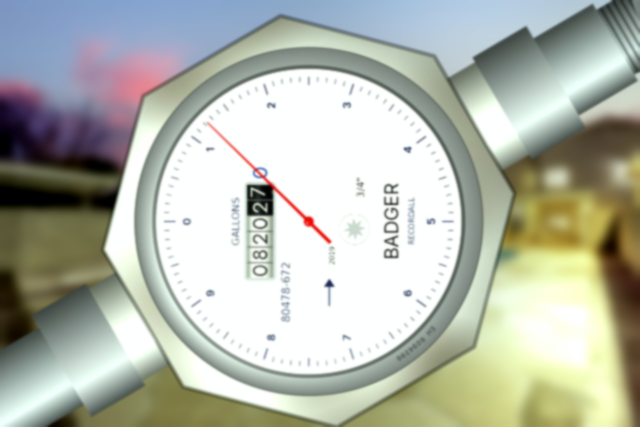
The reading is 820271.2 gal
